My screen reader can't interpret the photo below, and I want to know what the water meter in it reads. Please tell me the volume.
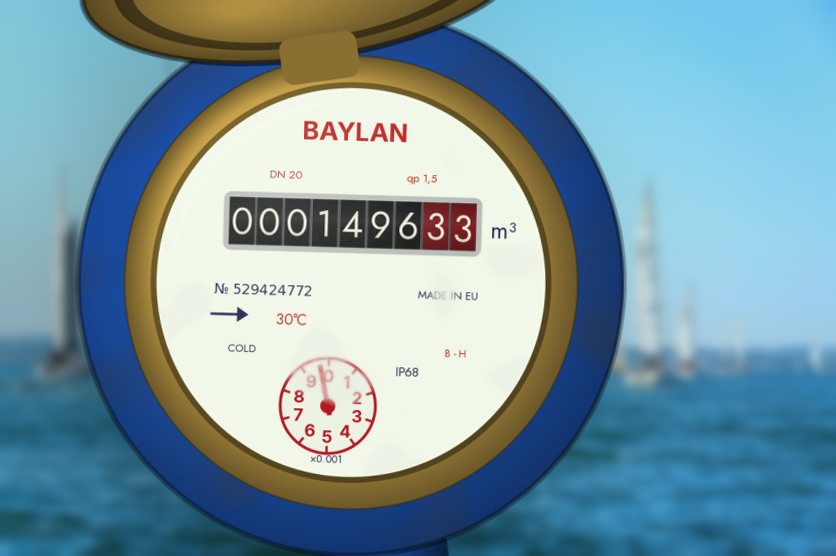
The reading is 1496.329 m³
